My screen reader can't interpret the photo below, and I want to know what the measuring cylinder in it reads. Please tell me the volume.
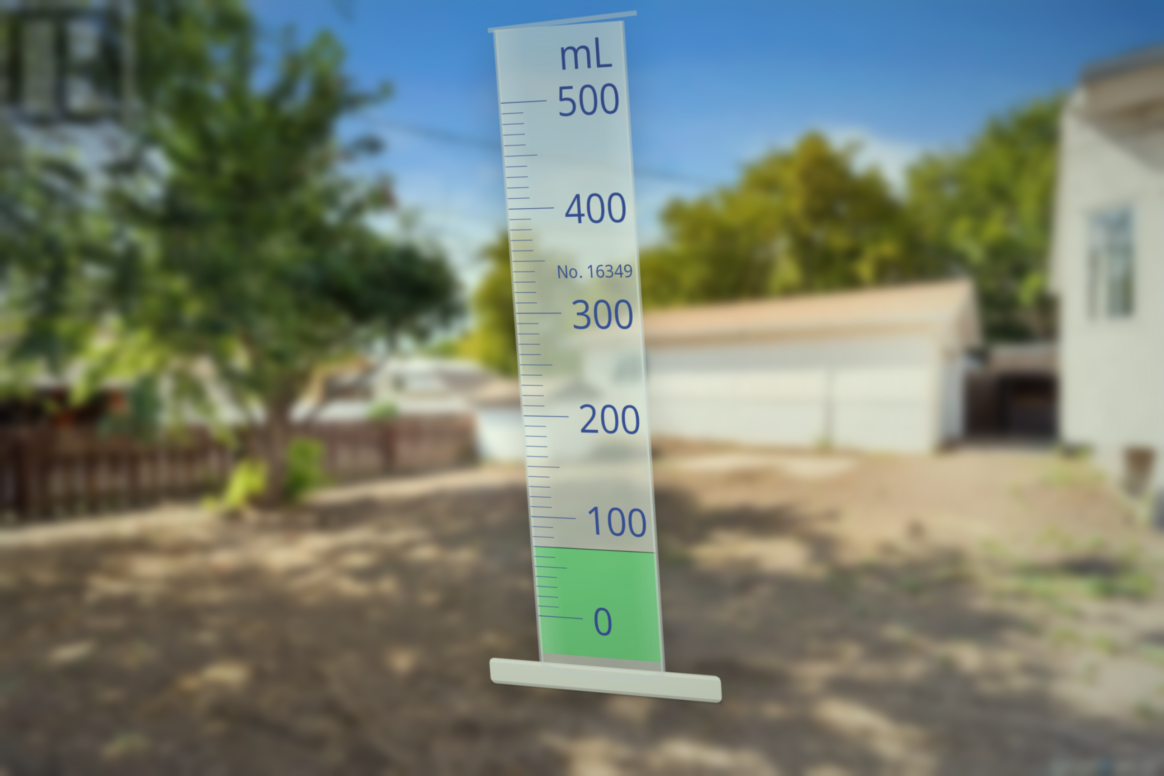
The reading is 70 mL
